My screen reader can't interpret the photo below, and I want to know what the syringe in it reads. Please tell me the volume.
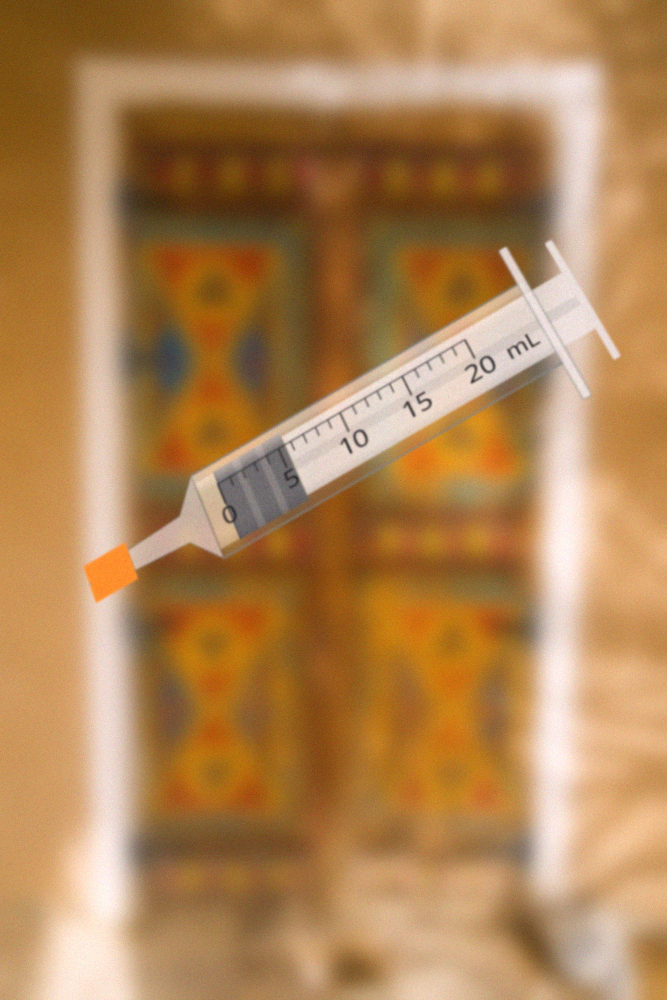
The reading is 0 mL
